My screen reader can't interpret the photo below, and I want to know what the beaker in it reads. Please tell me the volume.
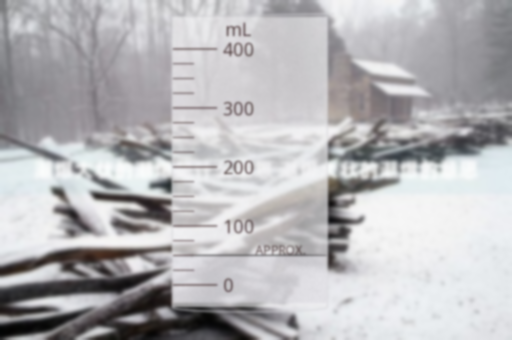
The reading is 50 mL
